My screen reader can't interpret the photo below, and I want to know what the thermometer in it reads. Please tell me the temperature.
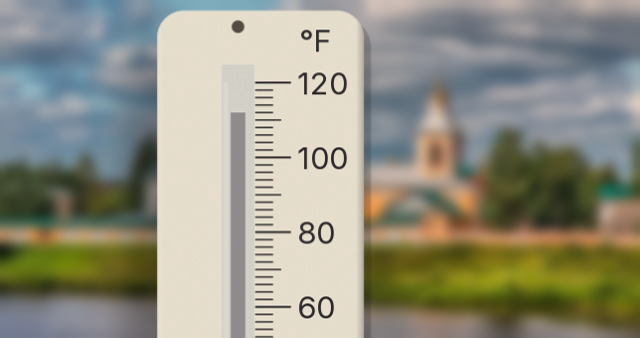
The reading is 112 °F
